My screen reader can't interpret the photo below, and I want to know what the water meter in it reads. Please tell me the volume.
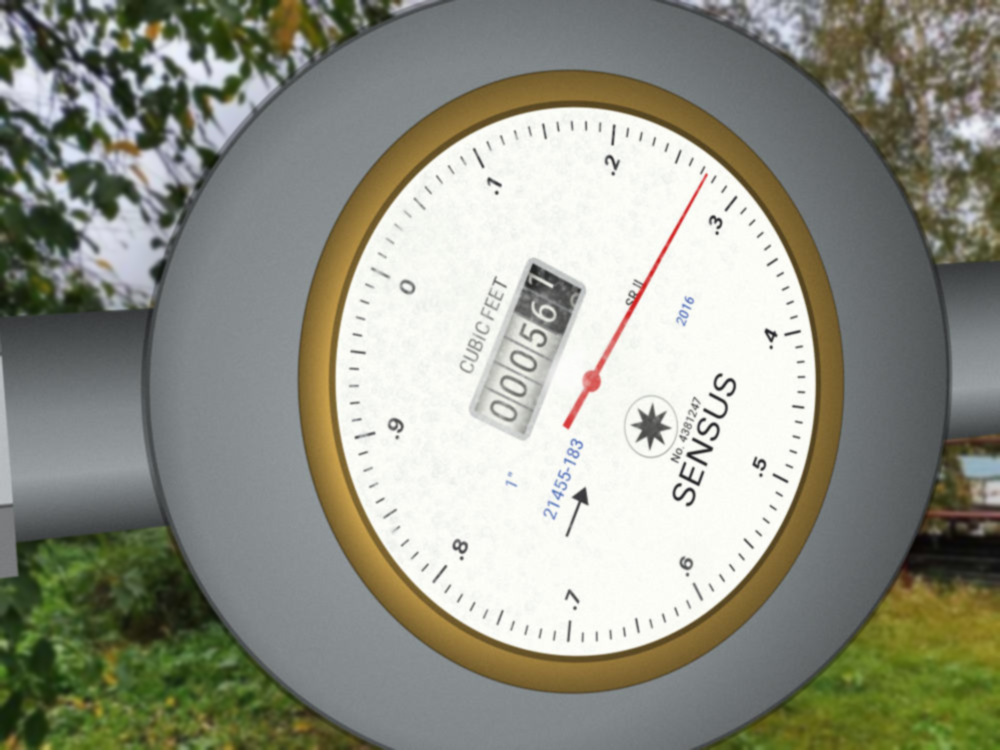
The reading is 561.27 ft³
